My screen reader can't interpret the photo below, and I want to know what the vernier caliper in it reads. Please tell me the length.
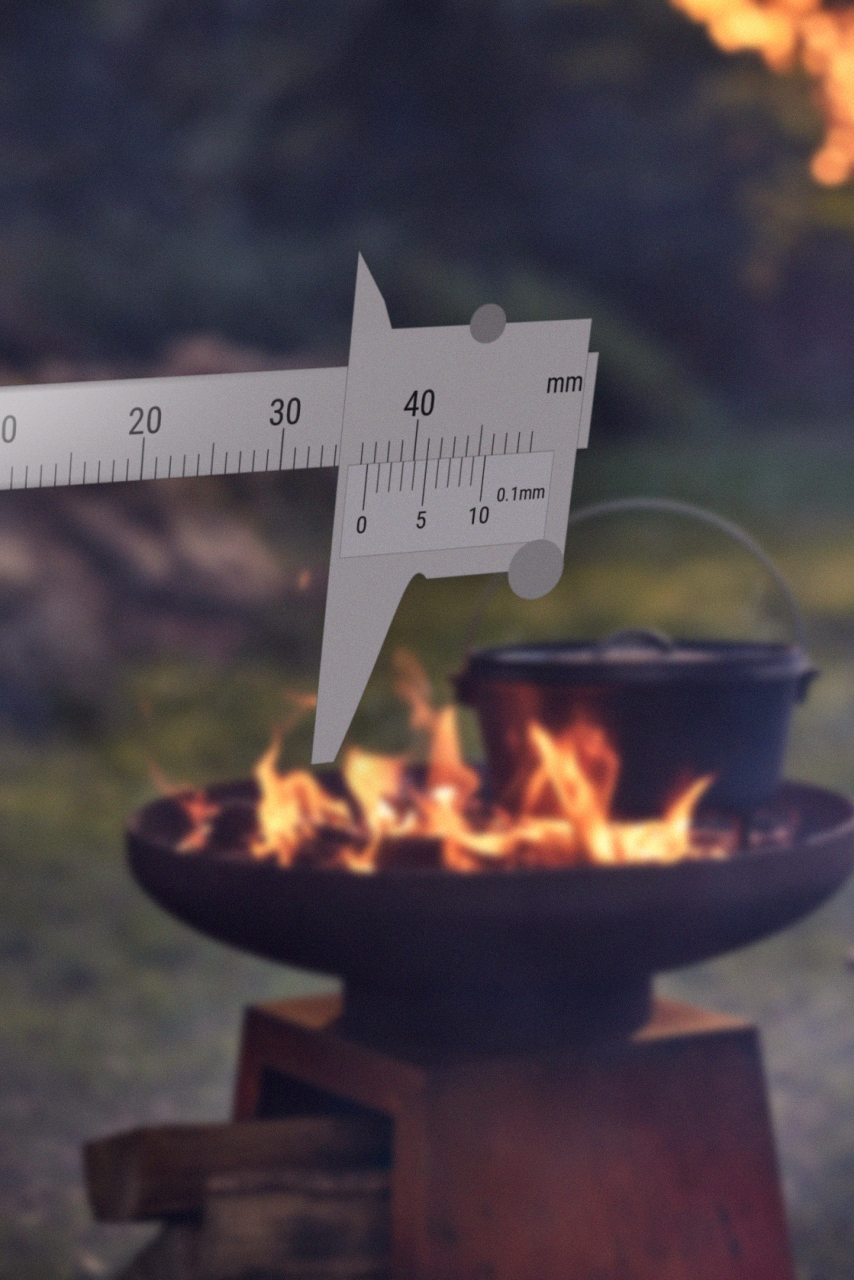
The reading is 36.5 mm
